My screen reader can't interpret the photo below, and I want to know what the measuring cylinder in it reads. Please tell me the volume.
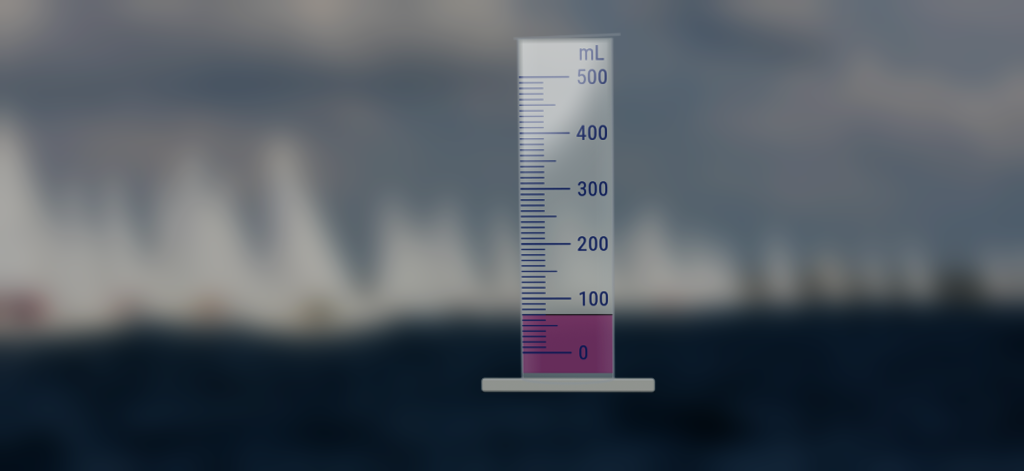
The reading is 70 mL
